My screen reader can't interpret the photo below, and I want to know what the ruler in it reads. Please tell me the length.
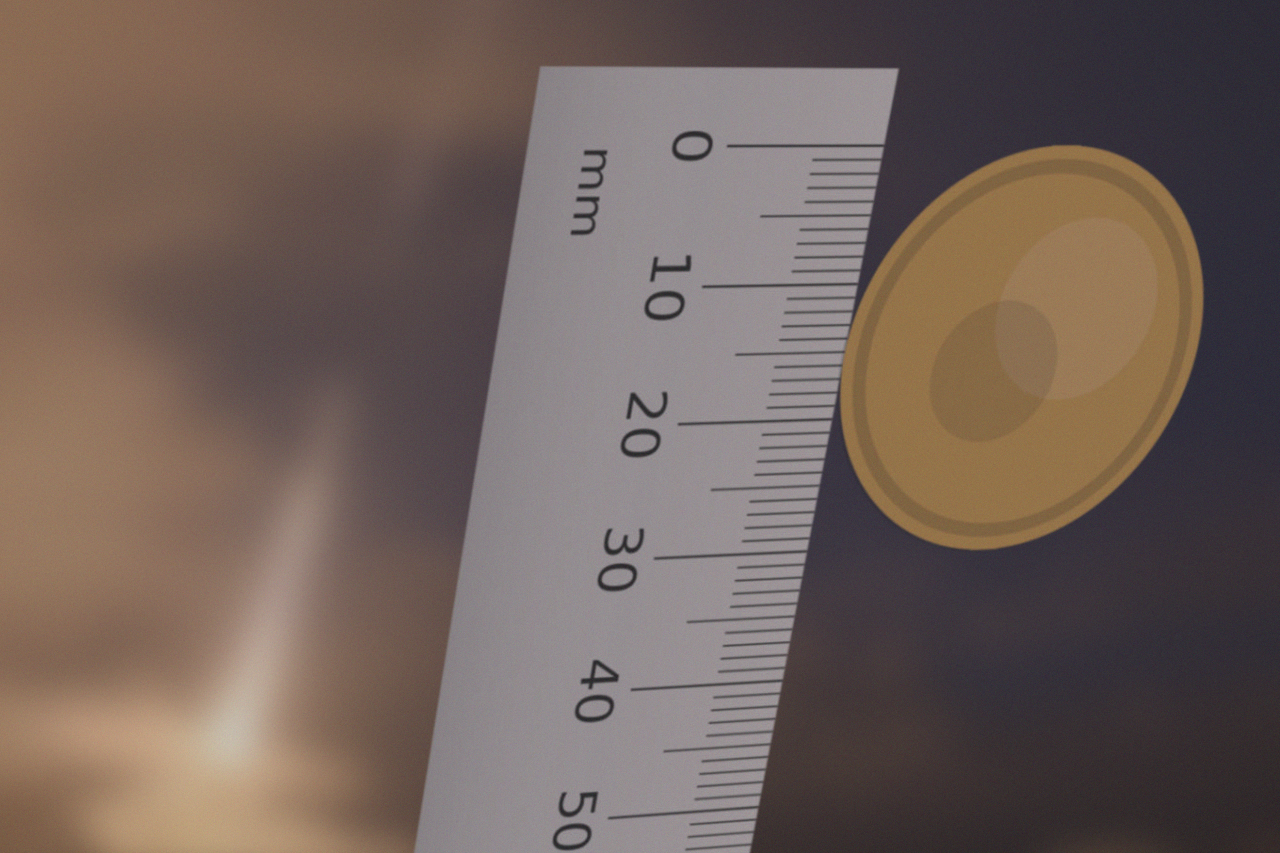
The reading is 30.5 mm
